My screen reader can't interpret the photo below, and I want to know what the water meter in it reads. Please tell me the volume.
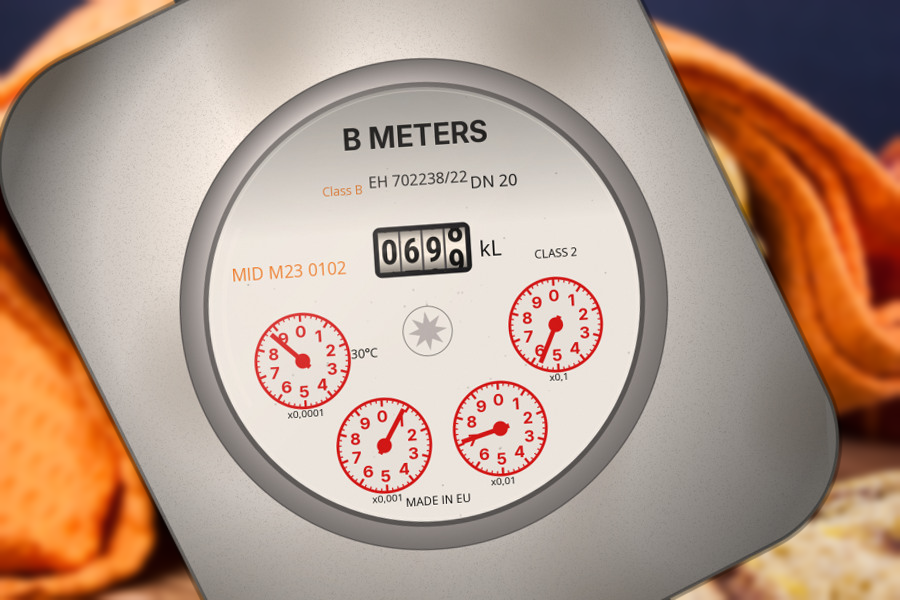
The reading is 698.5708 kL
